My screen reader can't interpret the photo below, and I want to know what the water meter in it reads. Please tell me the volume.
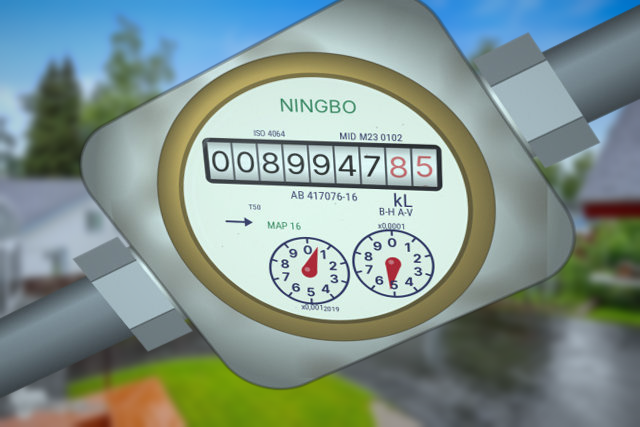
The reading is 89947.8505 kL
